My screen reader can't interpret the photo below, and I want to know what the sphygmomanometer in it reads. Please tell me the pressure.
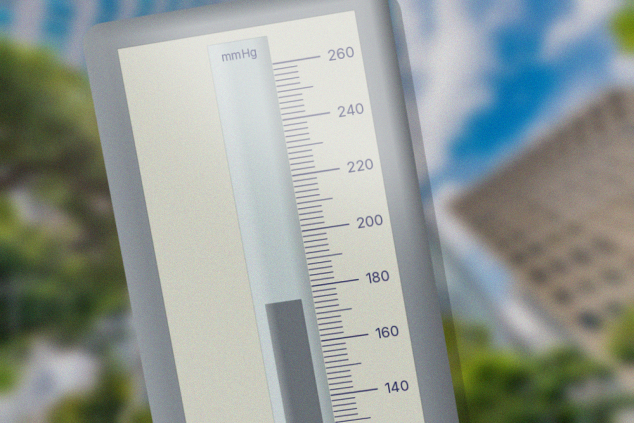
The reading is 176 mmHg
